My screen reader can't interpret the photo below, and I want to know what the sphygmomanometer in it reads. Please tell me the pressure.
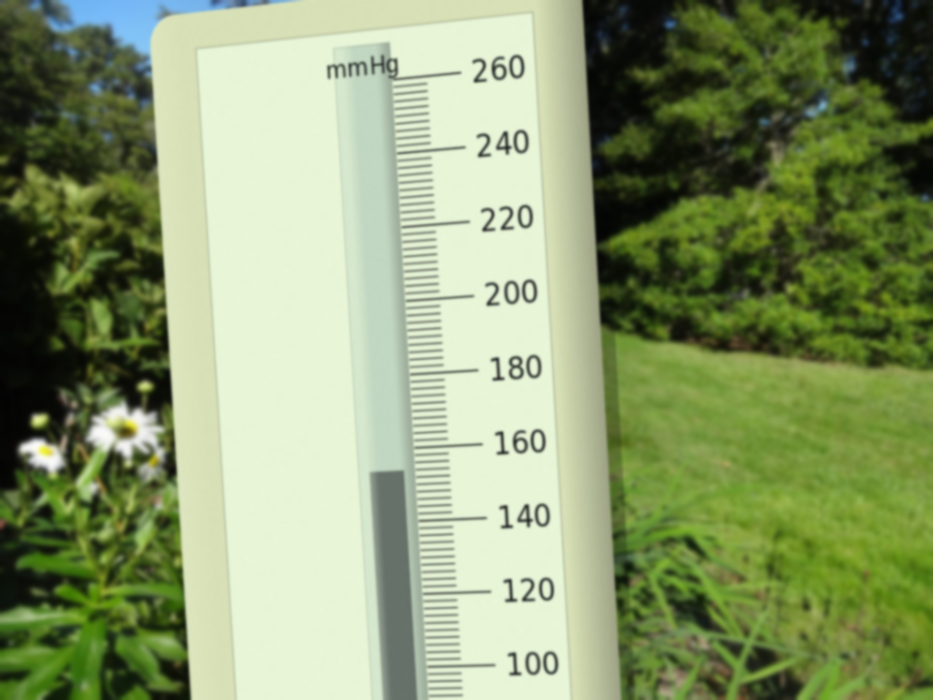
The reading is 154 mmHg
